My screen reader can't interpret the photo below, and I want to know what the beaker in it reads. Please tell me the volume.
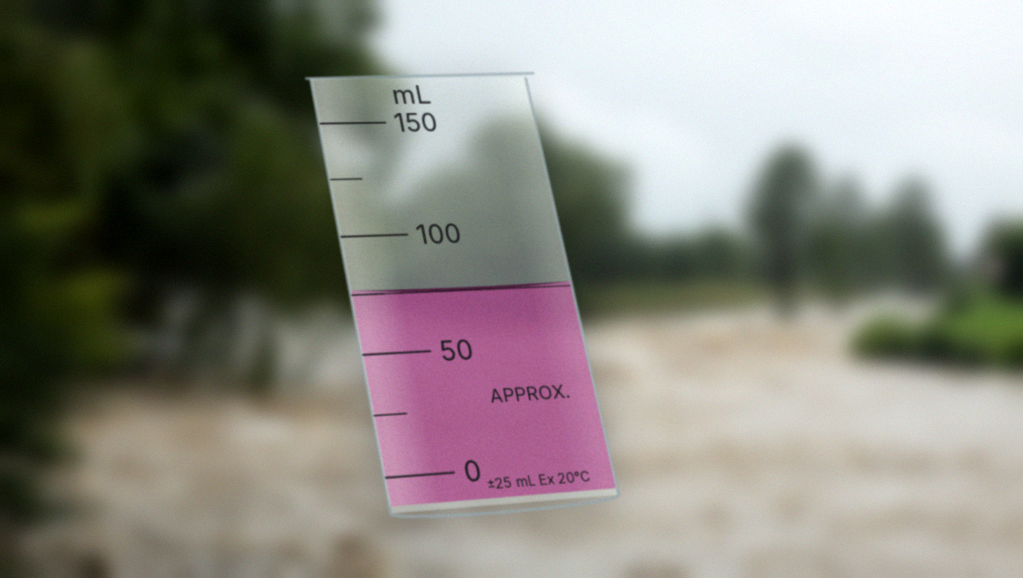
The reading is 75 mL
